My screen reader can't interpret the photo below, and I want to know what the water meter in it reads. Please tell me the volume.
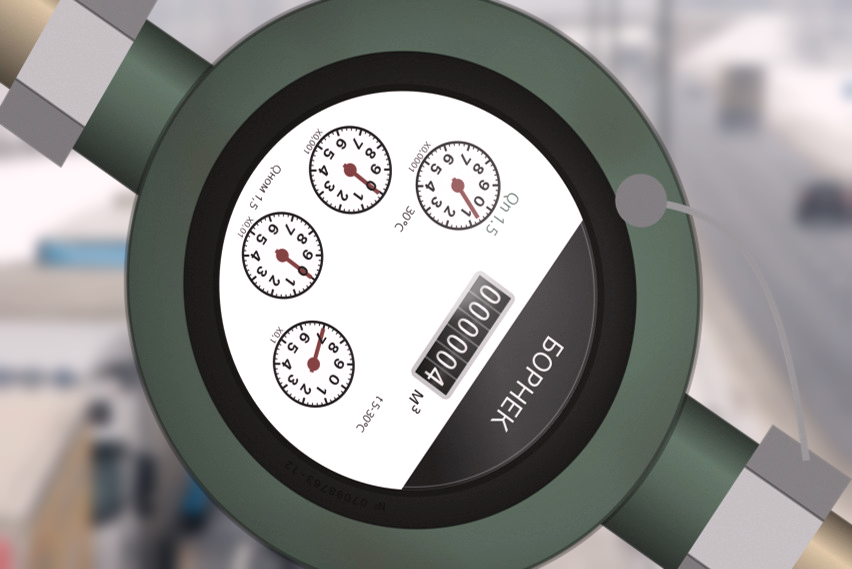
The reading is 4.7000 m³
